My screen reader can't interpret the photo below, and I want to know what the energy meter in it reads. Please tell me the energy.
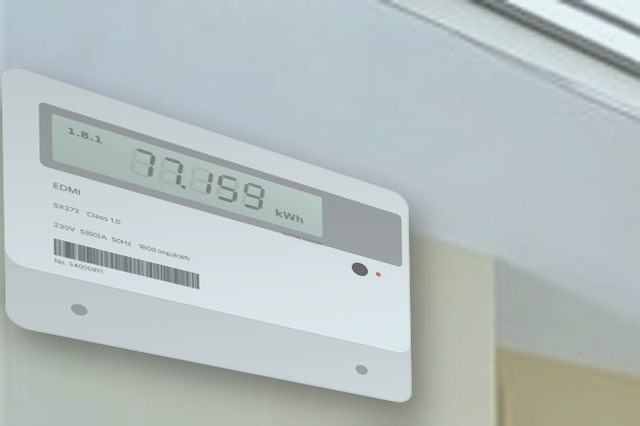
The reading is 77.159 kWh
